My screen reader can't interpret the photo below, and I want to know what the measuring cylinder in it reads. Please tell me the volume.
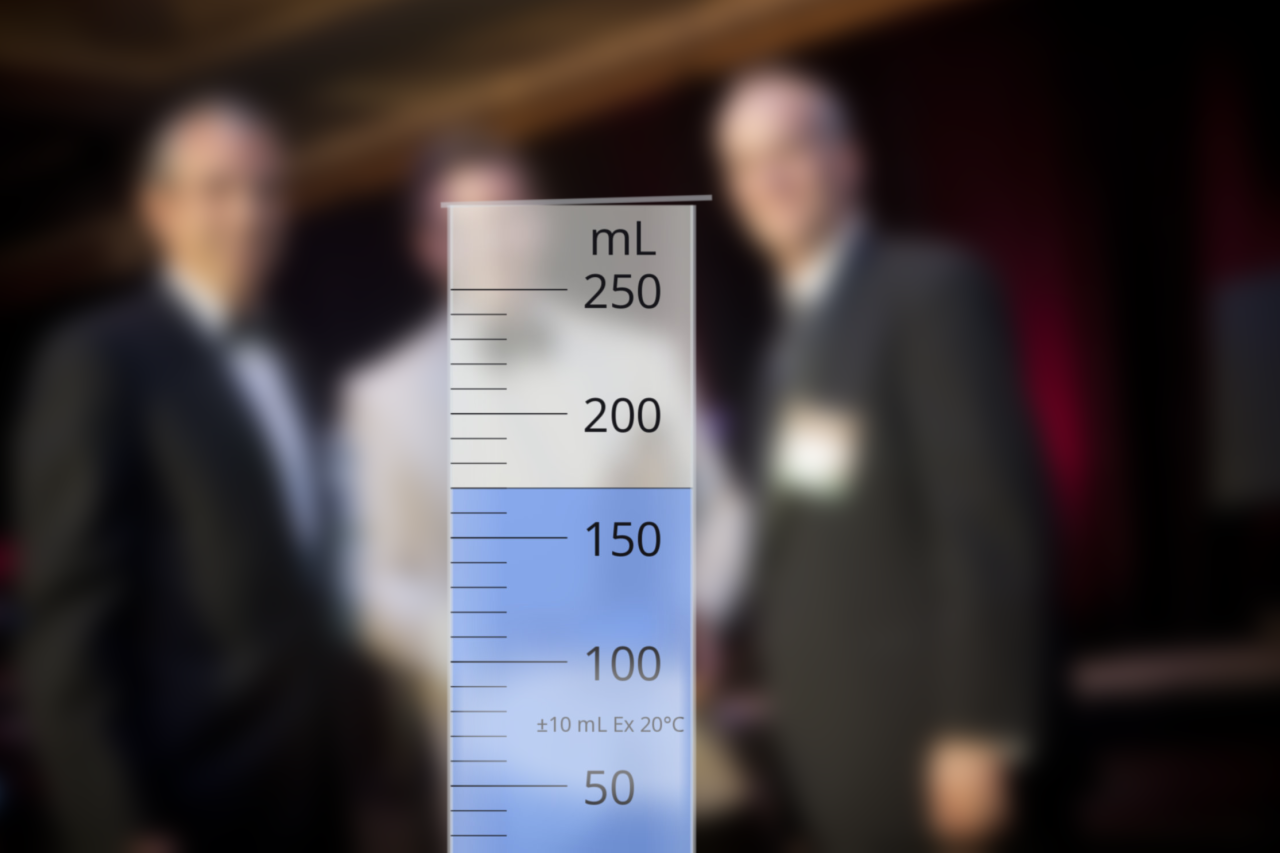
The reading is 170 mL
